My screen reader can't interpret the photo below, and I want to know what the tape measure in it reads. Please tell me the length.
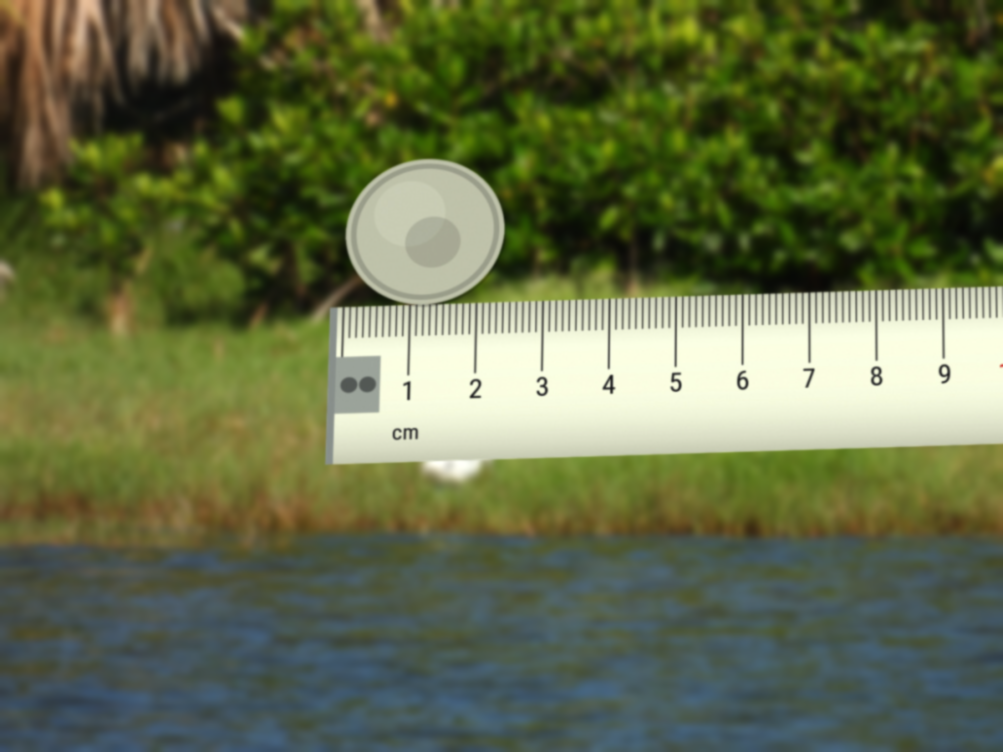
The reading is 2.4 cm
